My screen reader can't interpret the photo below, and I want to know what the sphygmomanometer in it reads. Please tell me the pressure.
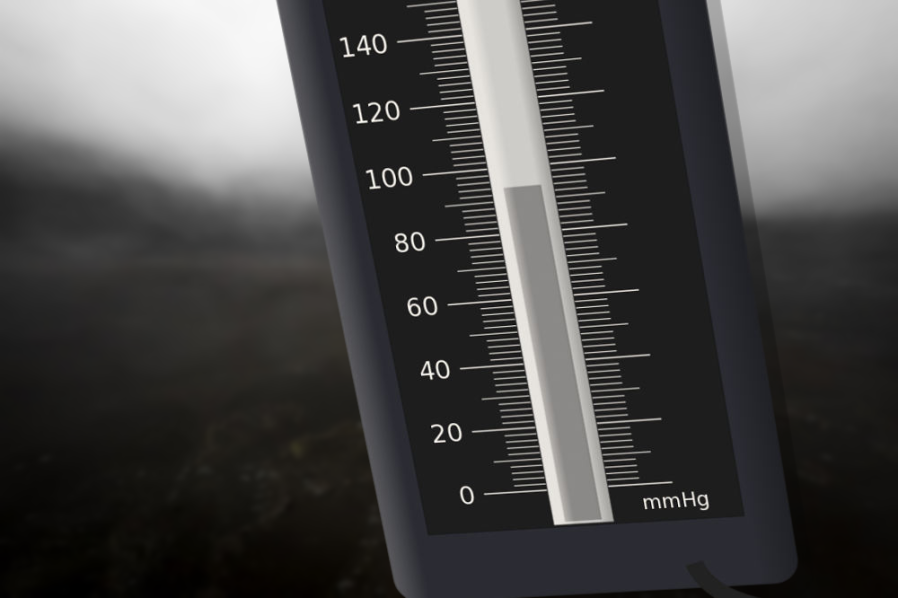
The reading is 94 mmHg
